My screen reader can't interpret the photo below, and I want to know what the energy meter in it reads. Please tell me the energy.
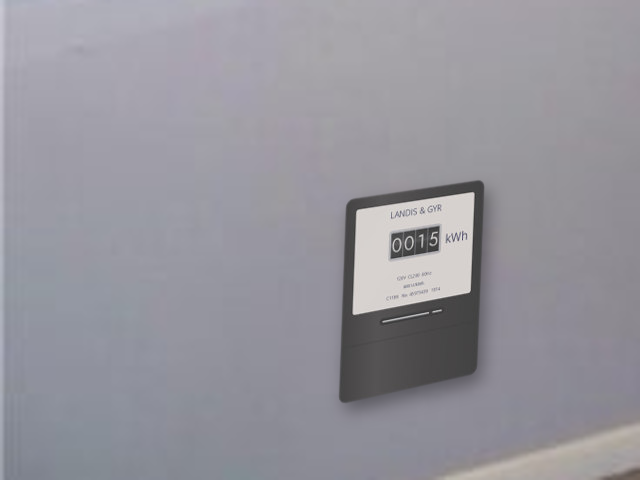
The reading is 15 kWh
